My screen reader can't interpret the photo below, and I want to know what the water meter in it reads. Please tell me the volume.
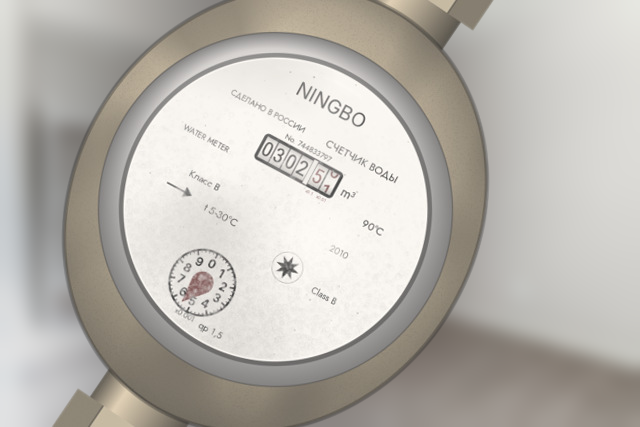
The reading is 302.505 m³
